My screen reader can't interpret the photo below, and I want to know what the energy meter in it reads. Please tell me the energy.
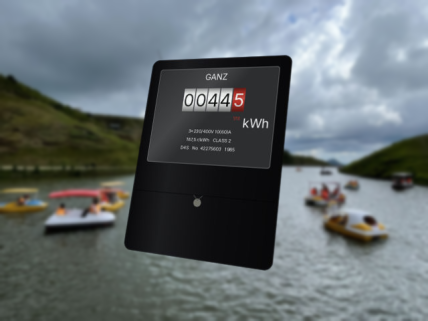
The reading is 44.5 kWh
